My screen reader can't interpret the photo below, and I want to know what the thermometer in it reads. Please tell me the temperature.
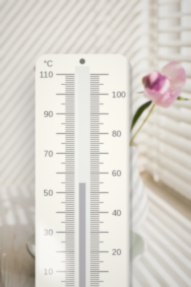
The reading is 55 °C
